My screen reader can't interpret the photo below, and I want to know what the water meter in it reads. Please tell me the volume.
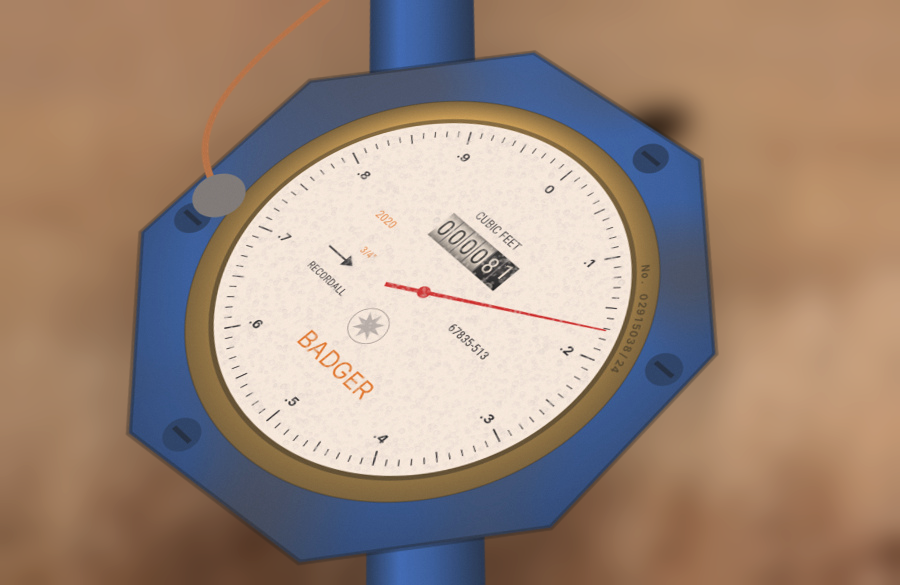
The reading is 81.17 ft³
